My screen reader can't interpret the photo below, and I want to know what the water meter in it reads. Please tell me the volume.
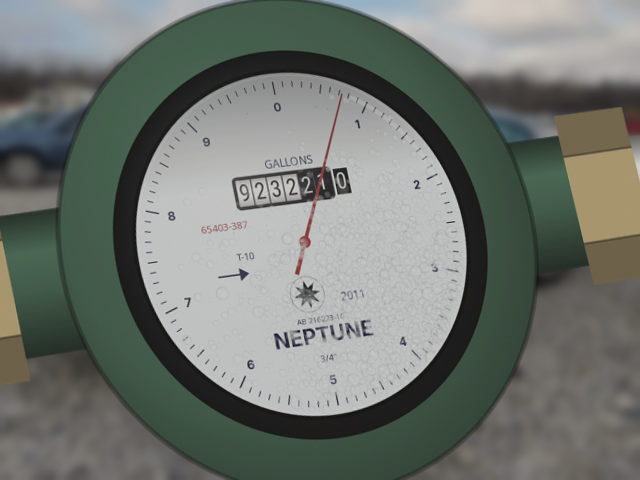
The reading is 9232210.7 gal
